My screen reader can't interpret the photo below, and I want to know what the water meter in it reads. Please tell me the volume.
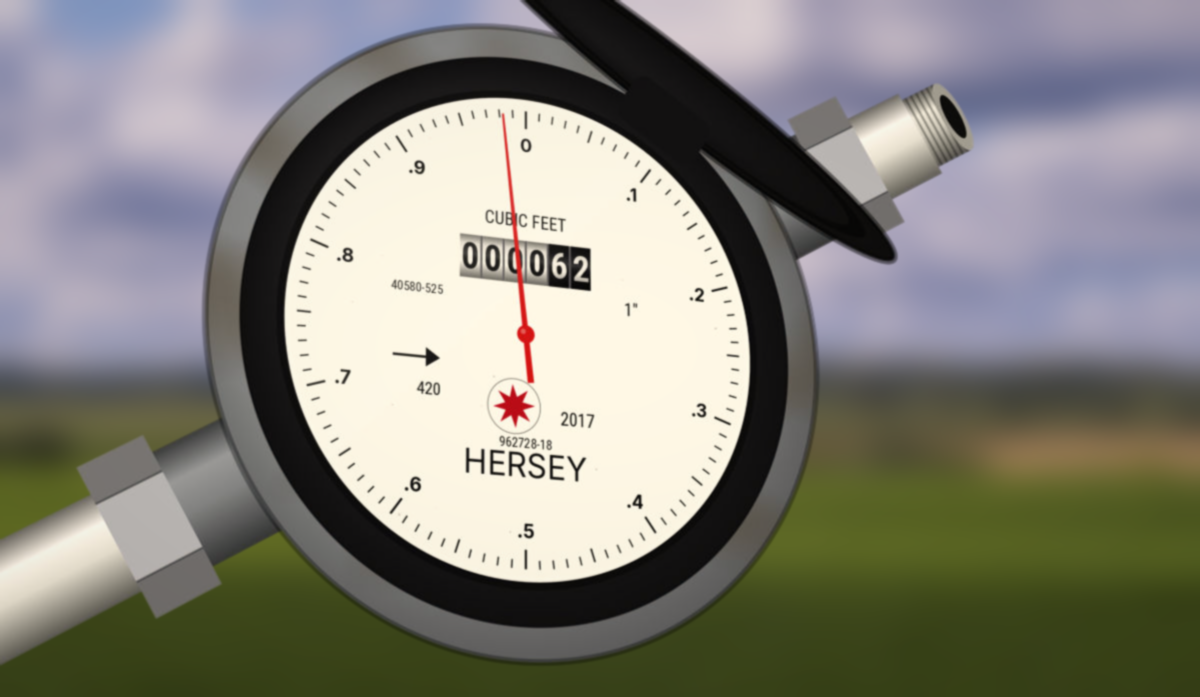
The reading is 61.98 ft³
